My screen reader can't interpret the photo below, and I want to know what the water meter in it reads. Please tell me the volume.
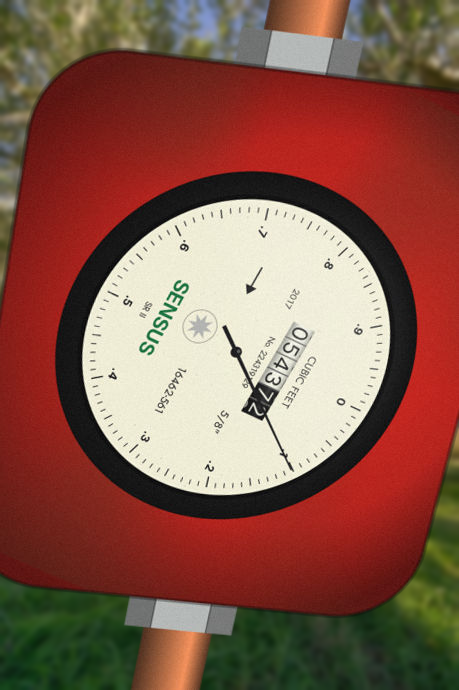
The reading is 54372.10 ft³
